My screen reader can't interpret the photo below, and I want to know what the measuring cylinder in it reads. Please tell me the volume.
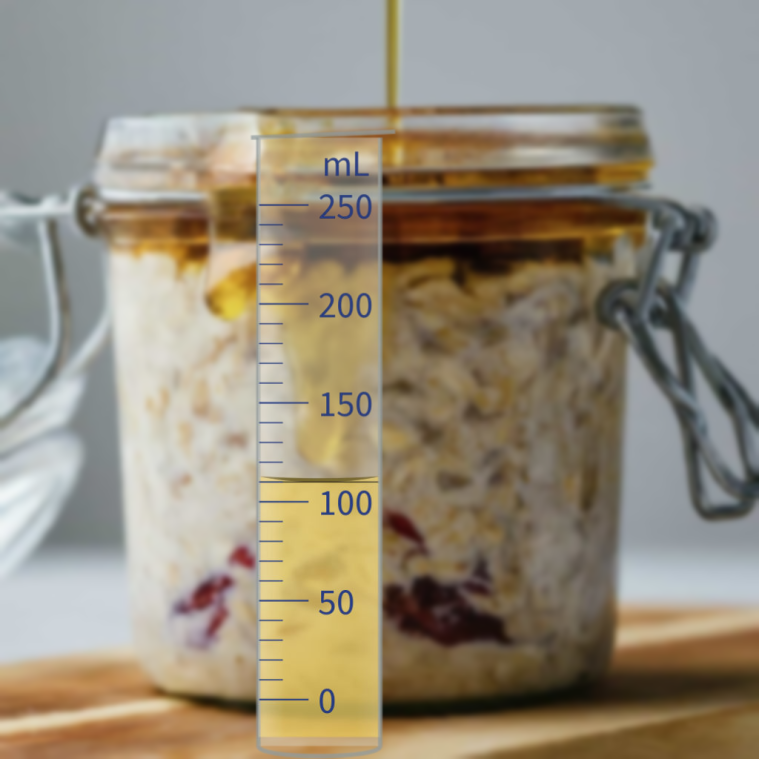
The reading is 110 mL
